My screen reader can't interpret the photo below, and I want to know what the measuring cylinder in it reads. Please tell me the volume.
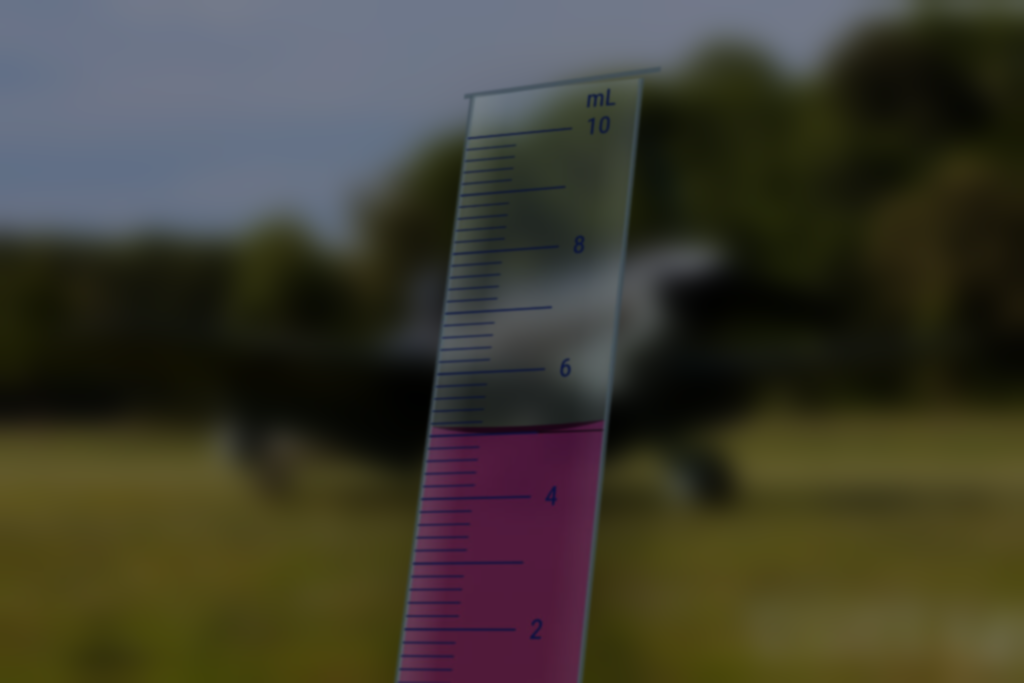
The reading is 5 mL
